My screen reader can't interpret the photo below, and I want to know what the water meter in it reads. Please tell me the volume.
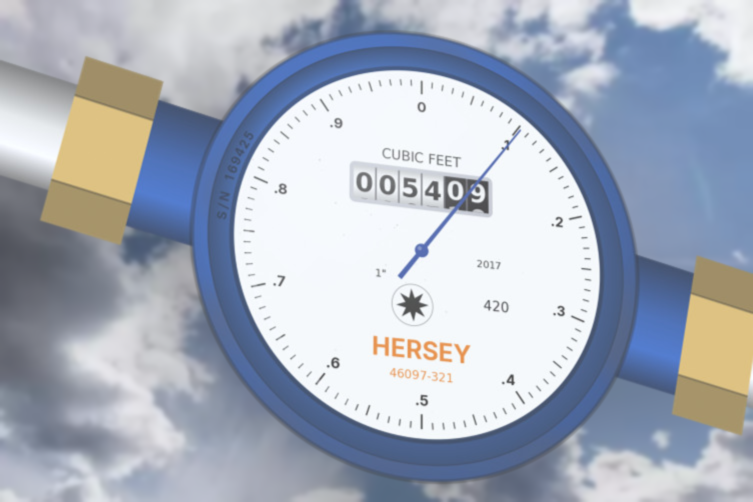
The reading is 5409.10 ft³
